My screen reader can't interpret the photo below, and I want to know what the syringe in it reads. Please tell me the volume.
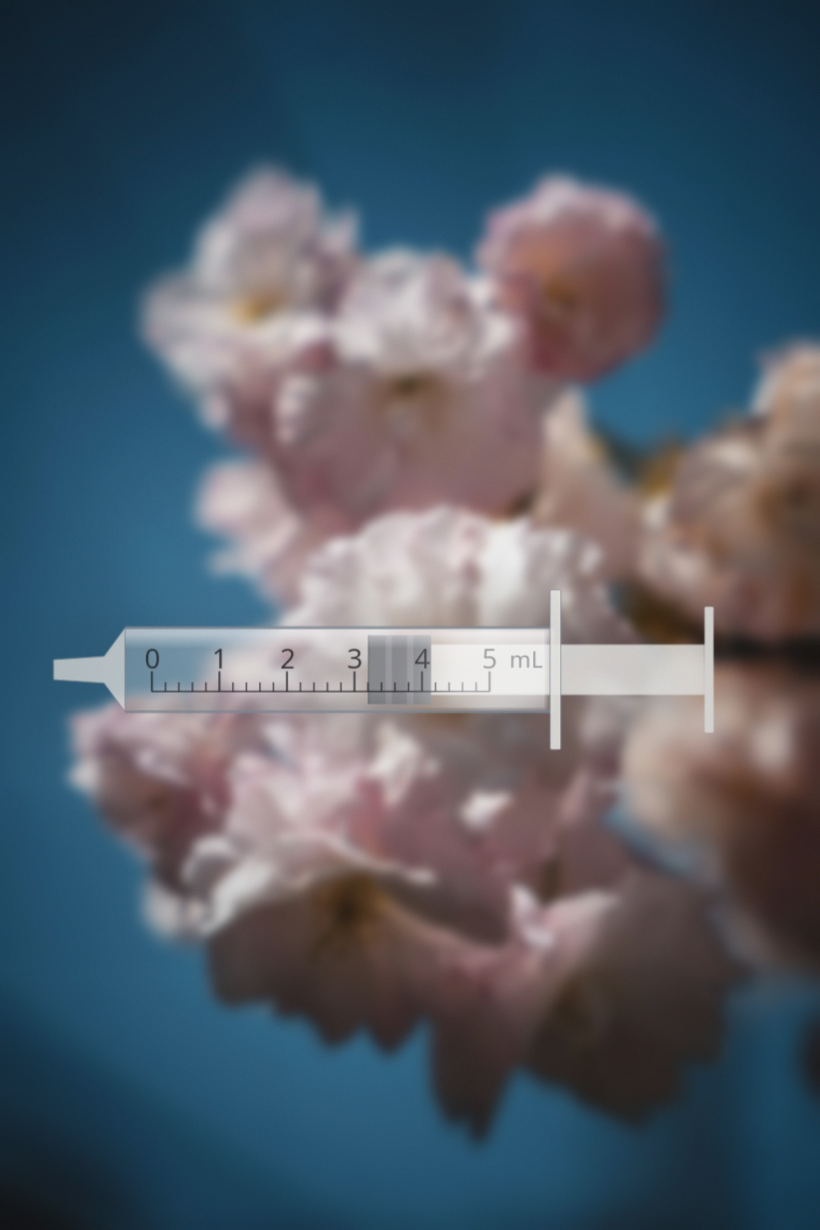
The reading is 3.2 mL
